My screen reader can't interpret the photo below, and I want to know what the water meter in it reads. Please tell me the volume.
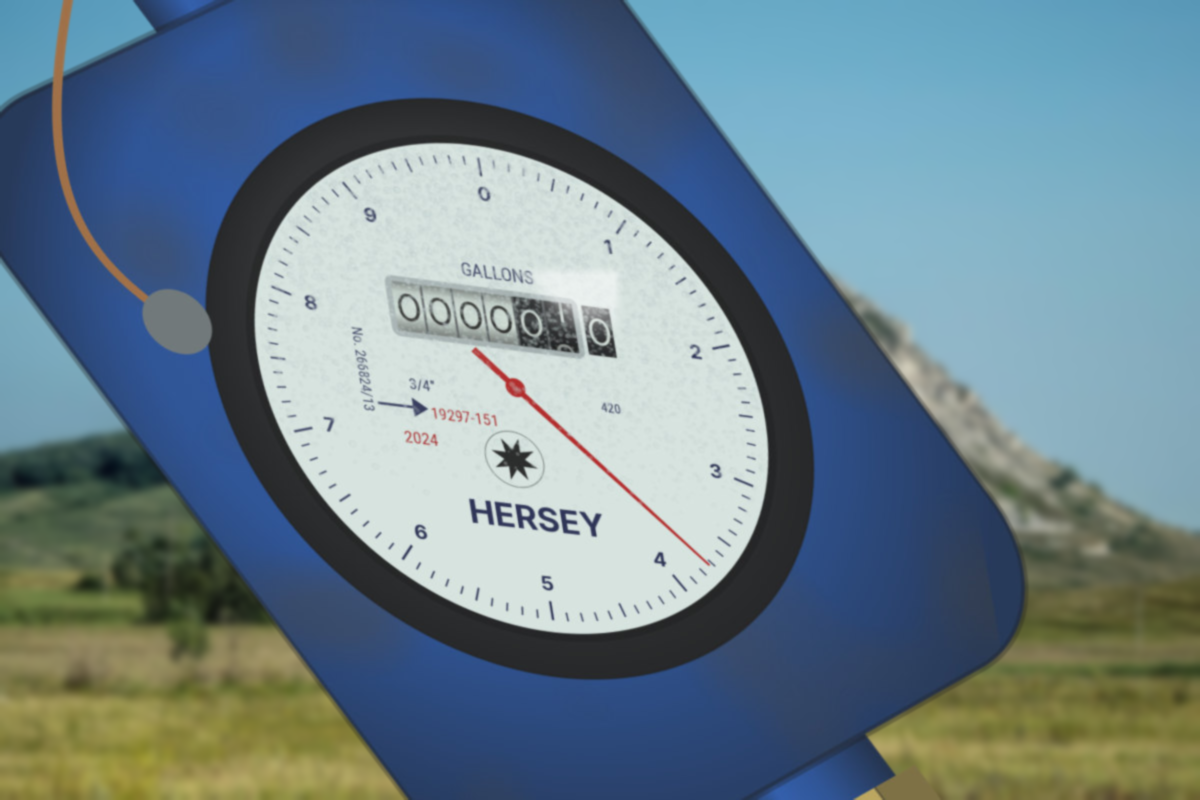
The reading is 13.7 gal
